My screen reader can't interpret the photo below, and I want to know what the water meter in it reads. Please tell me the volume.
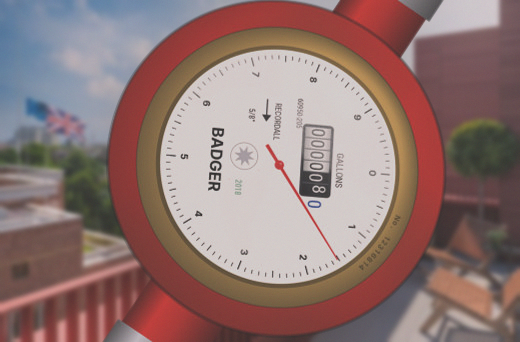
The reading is 81.5 gal
